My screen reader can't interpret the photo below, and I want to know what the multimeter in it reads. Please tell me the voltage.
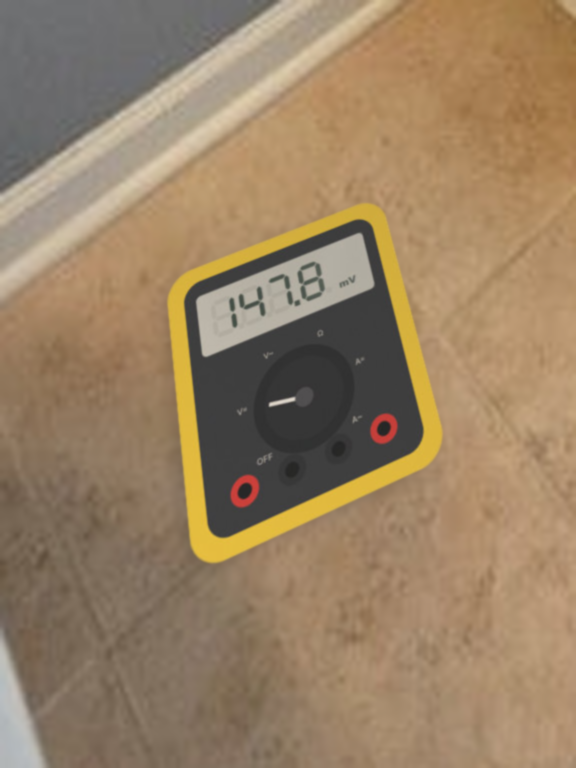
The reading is 147.8 mV
